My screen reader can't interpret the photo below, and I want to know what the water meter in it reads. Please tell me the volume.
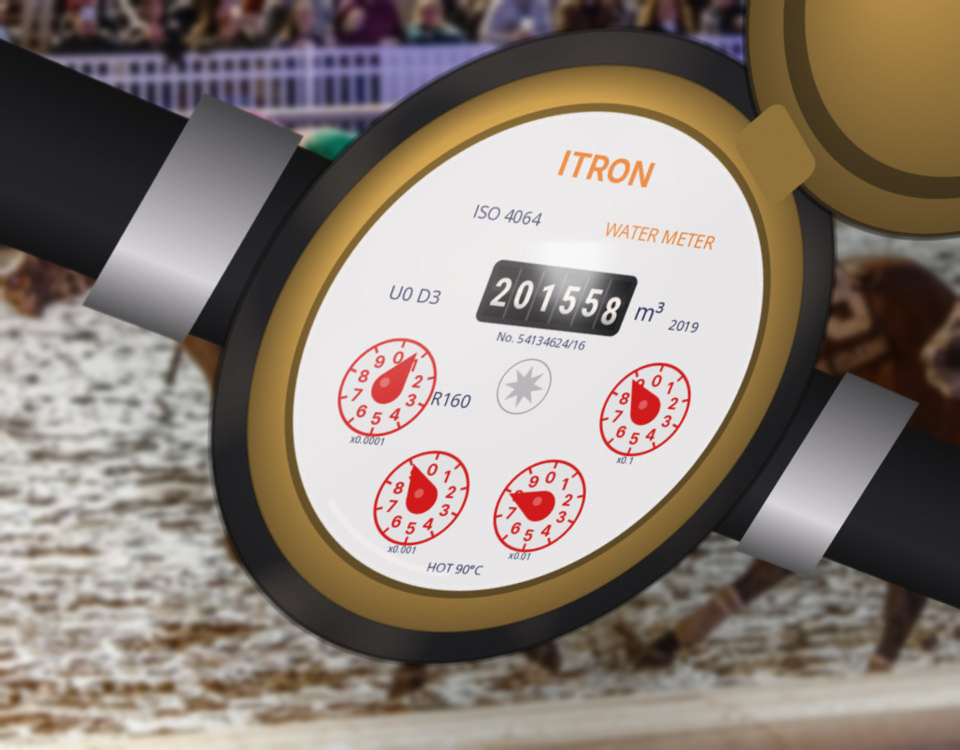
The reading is 201557.8790 m³
